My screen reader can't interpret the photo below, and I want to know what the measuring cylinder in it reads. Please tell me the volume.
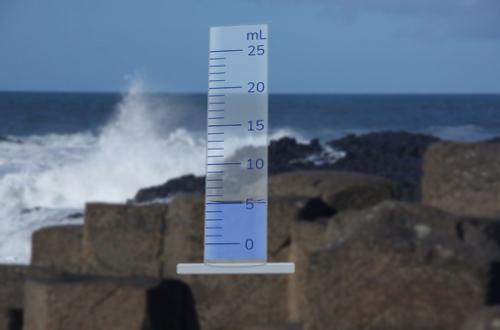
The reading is 5 mL
